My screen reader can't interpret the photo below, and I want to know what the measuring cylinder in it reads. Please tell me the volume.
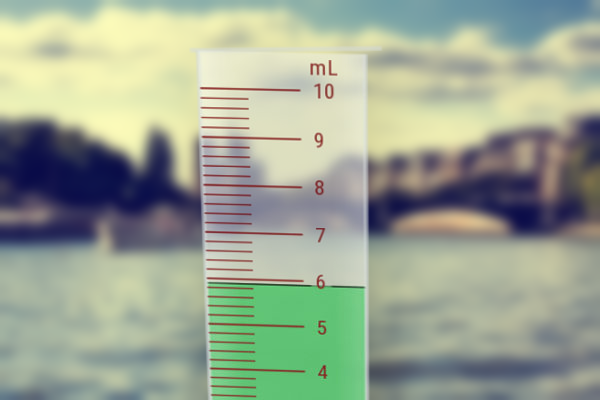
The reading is 5.9 mL
